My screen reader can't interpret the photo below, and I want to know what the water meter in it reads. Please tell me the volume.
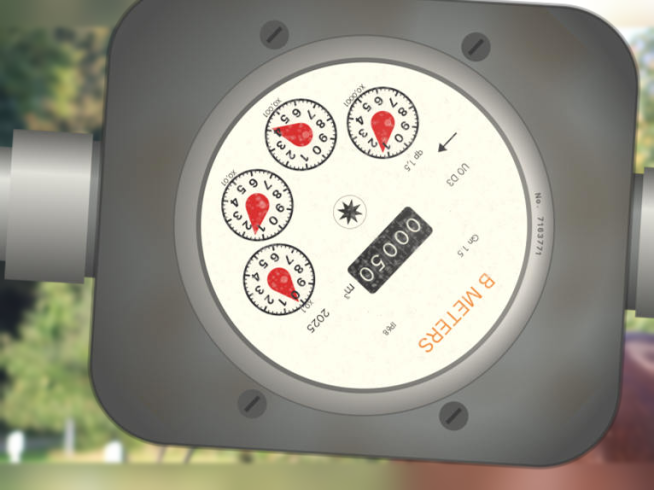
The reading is 50.0141 m³
